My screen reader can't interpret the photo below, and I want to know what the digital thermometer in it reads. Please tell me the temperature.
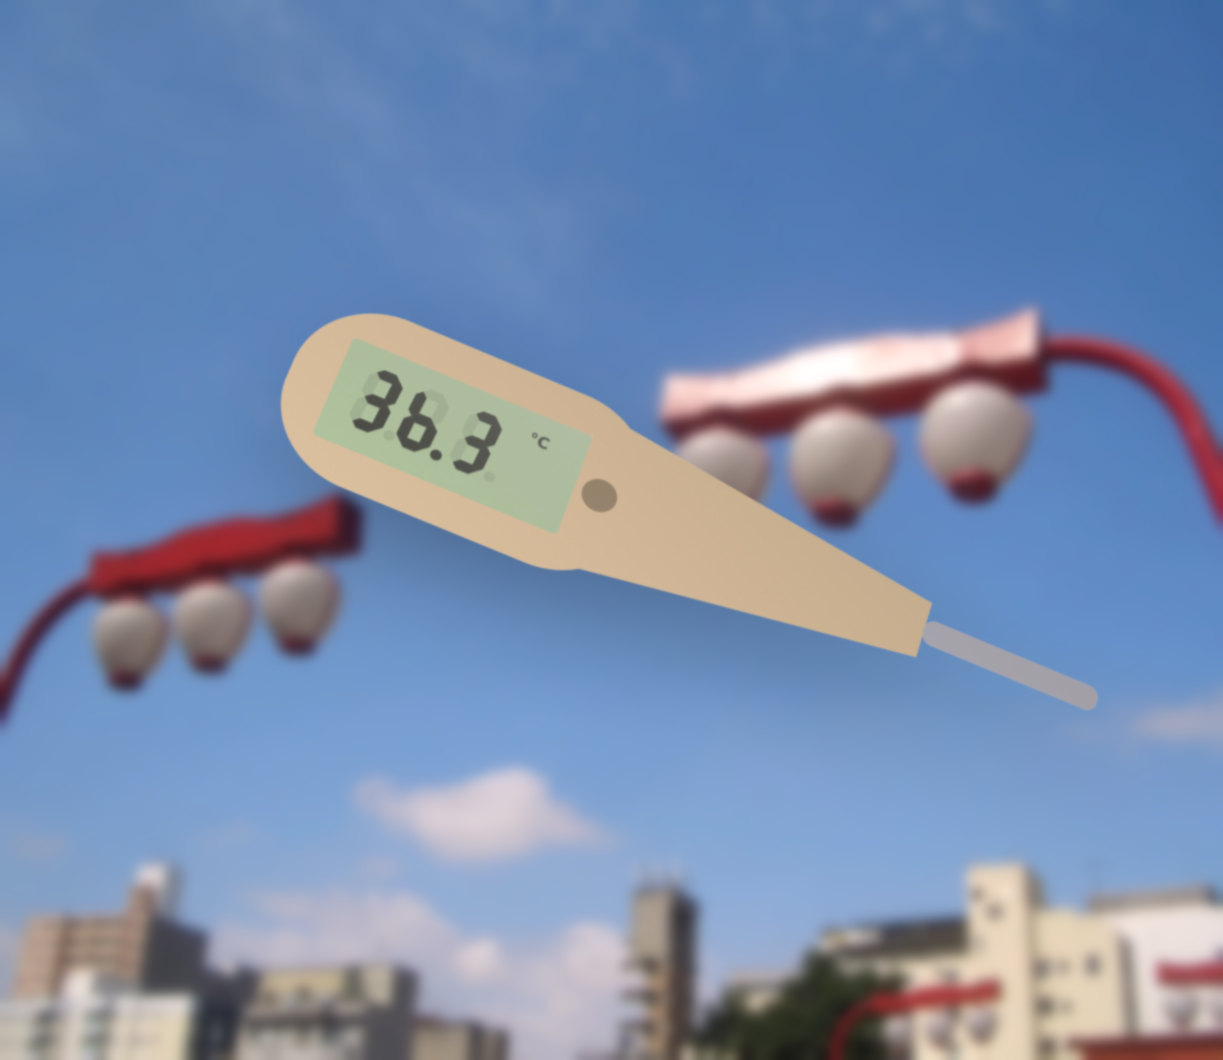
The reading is 36.3 °C
